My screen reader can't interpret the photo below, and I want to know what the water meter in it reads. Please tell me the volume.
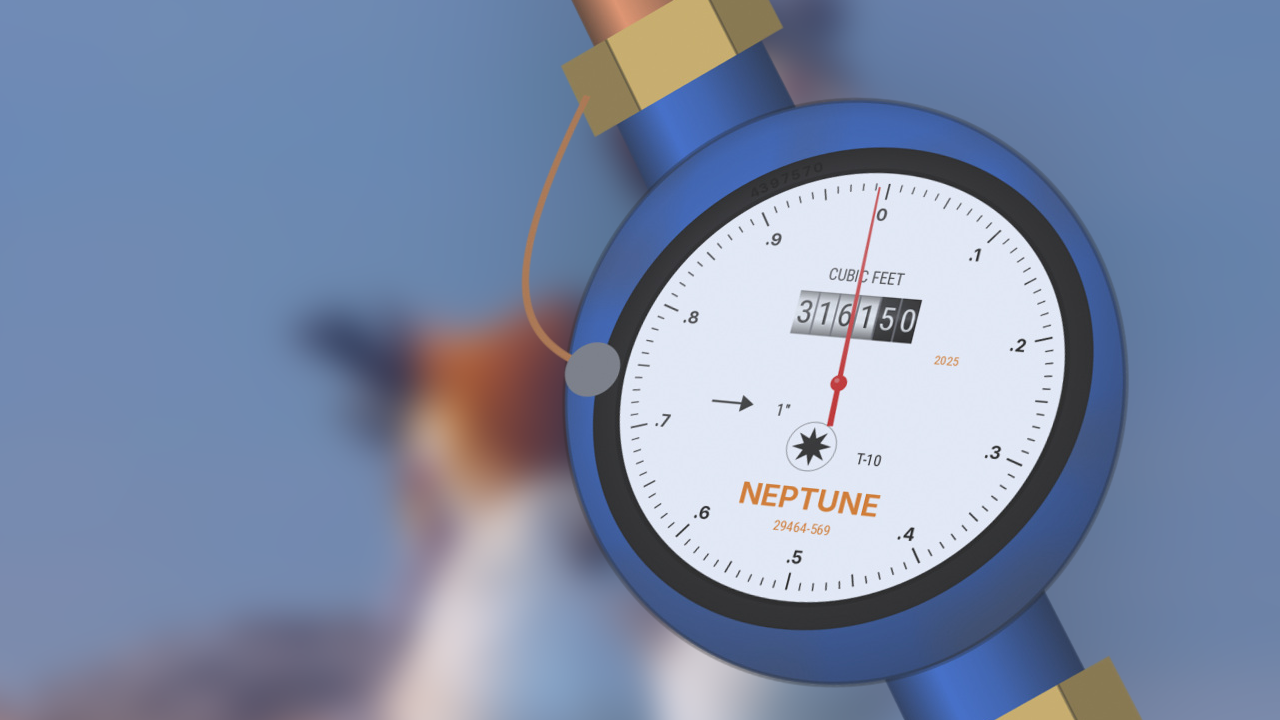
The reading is 316149.99 ft³
